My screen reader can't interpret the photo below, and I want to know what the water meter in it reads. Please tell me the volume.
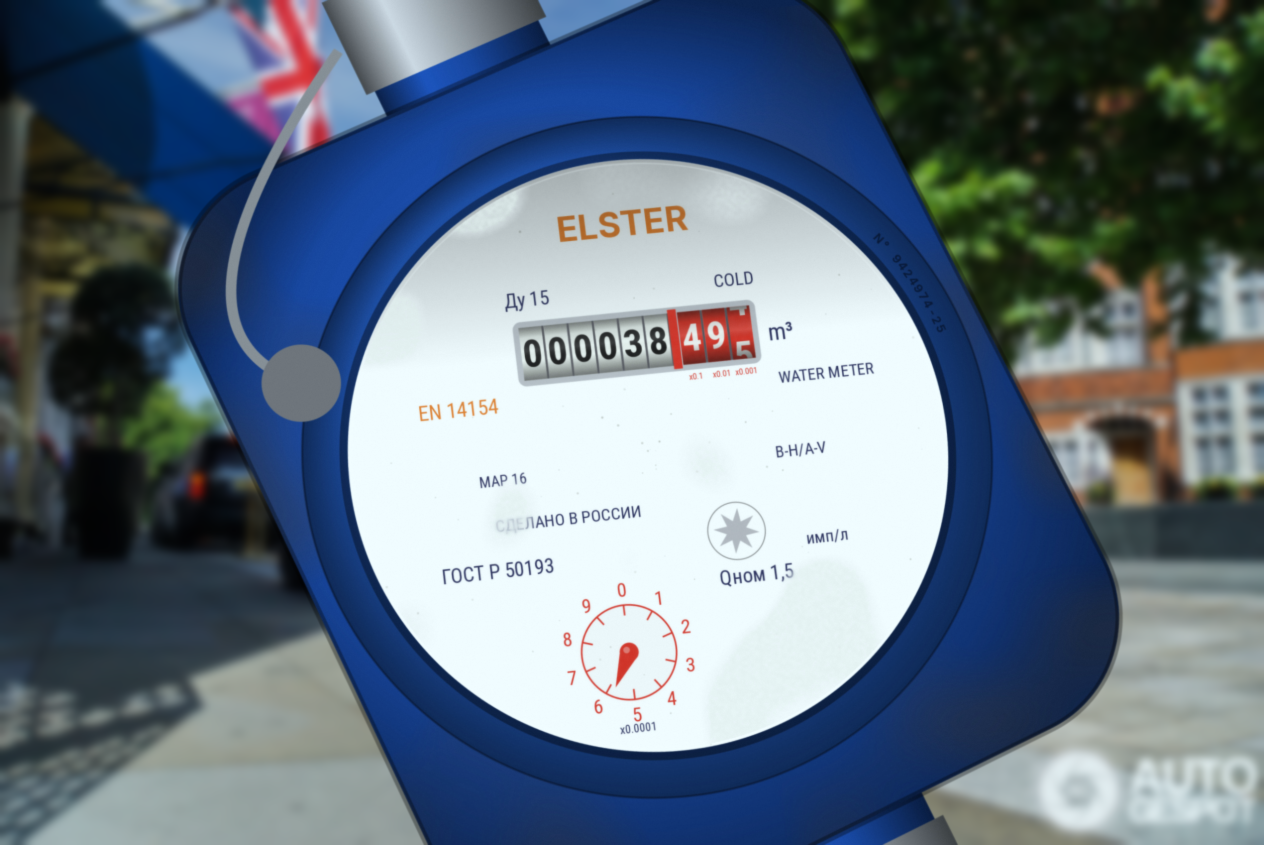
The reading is 38.4945 m³
